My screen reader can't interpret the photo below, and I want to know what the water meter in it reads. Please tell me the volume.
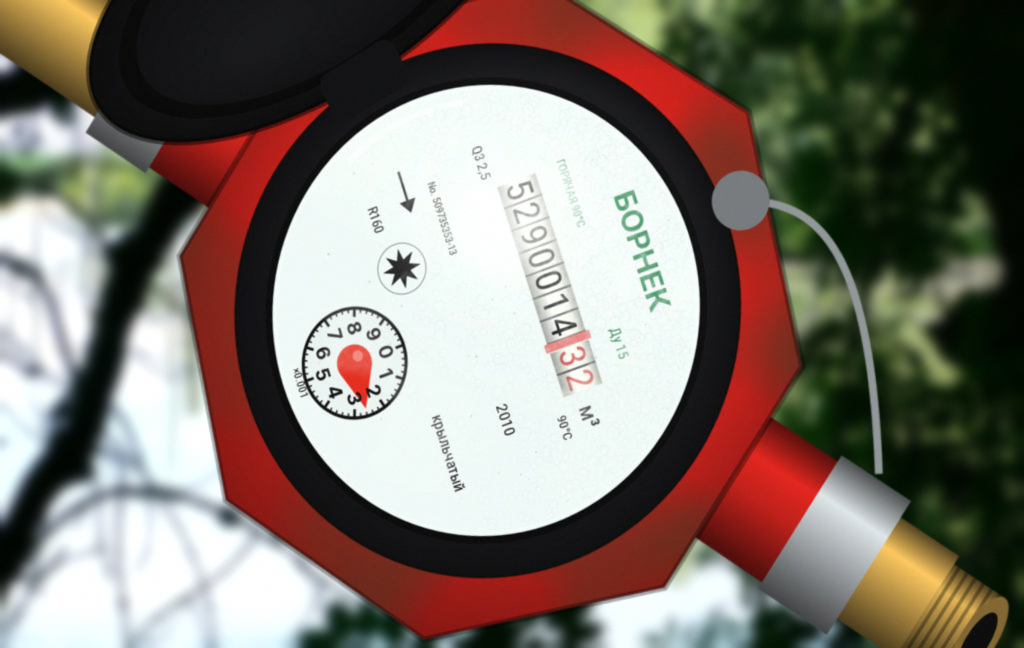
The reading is 5290014.322 m³
